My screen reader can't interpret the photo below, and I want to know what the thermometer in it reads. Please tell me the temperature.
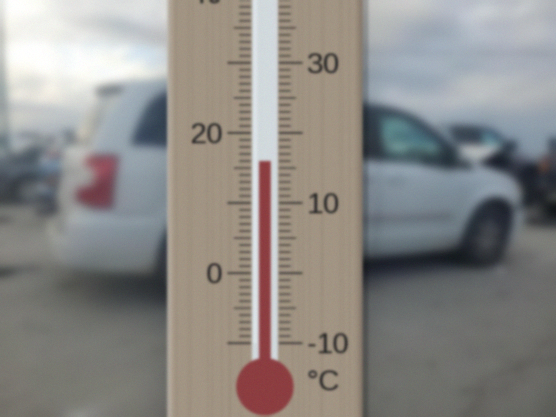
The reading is 16 °C
